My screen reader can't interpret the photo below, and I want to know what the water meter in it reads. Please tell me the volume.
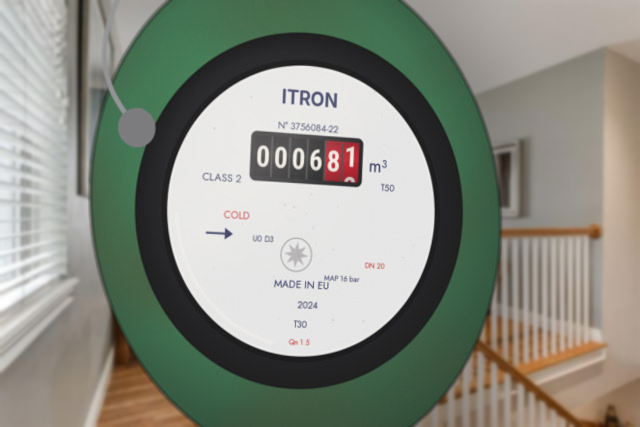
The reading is 6.81 m³
